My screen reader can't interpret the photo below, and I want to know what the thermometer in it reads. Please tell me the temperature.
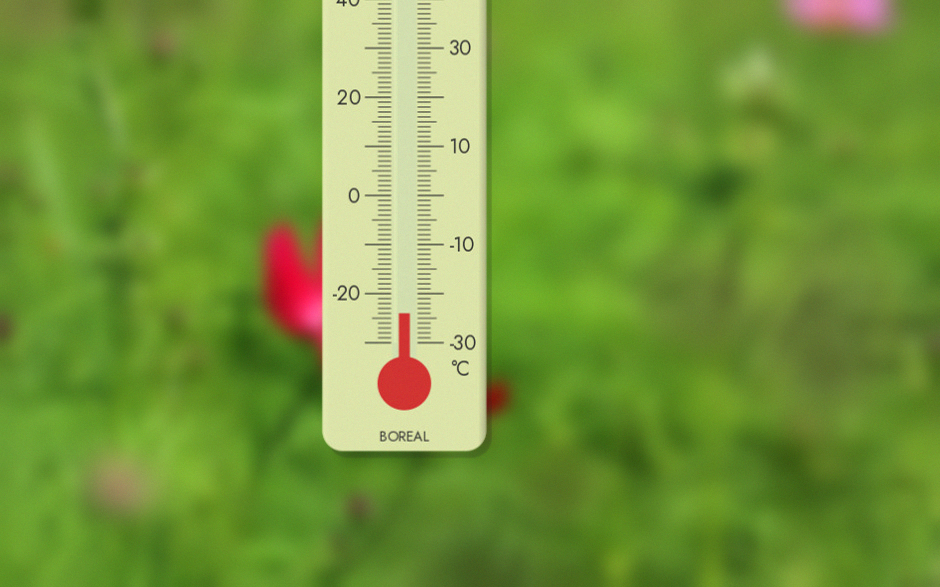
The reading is -24 °C
